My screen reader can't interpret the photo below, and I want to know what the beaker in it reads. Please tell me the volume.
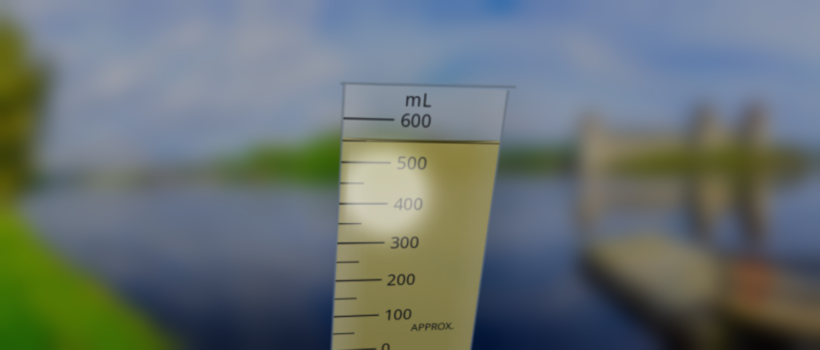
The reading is 550 mL
